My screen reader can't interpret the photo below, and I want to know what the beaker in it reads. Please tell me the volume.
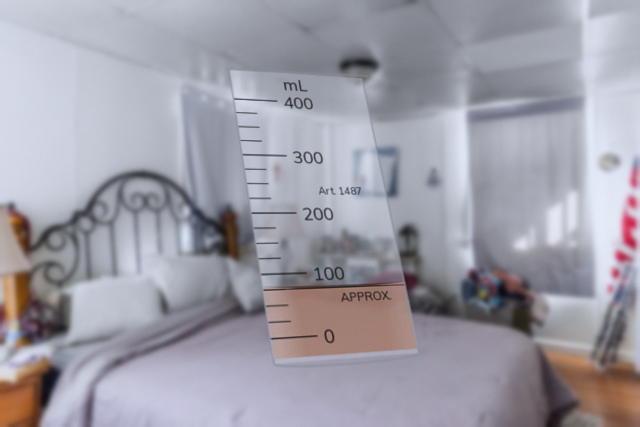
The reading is 75 mL
